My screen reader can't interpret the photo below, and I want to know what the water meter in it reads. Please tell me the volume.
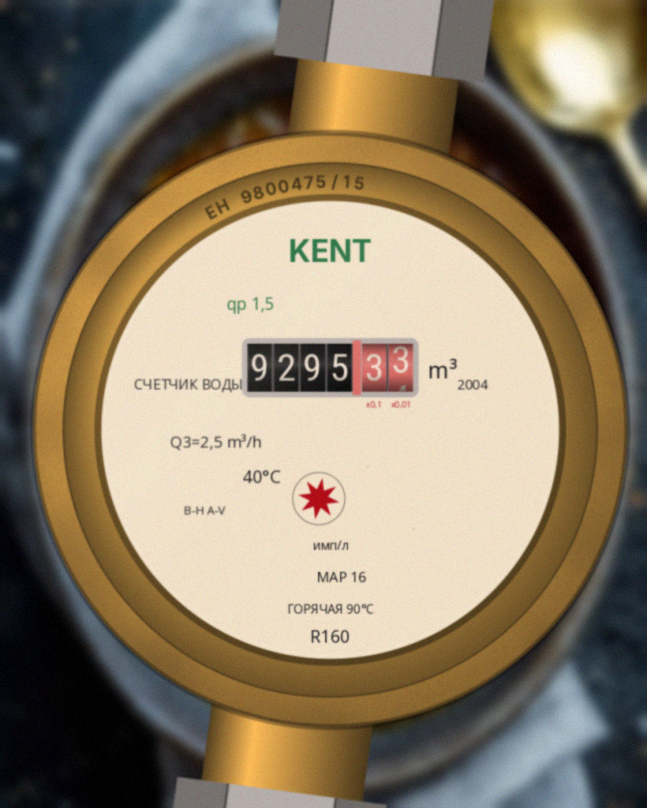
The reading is 9295.33 m³
